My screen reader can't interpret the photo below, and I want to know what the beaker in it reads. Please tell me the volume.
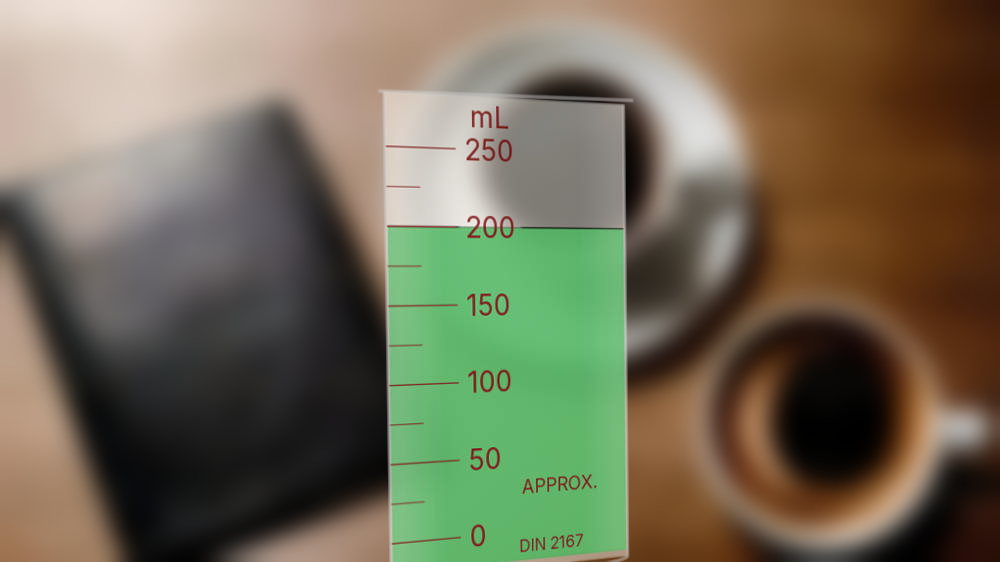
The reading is 200 mL
